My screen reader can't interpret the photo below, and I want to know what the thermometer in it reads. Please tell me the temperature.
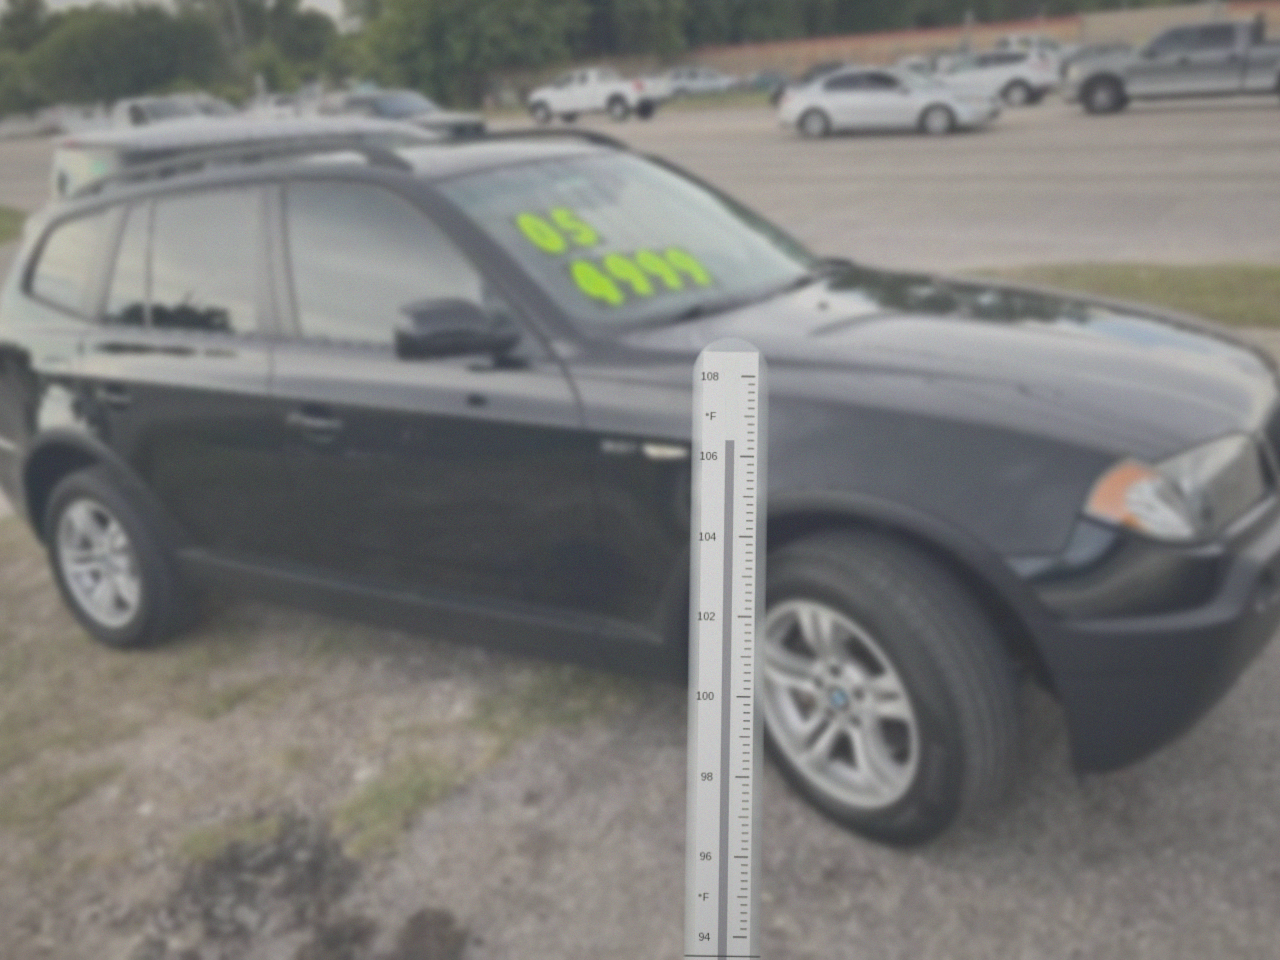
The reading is 106.4 °F
